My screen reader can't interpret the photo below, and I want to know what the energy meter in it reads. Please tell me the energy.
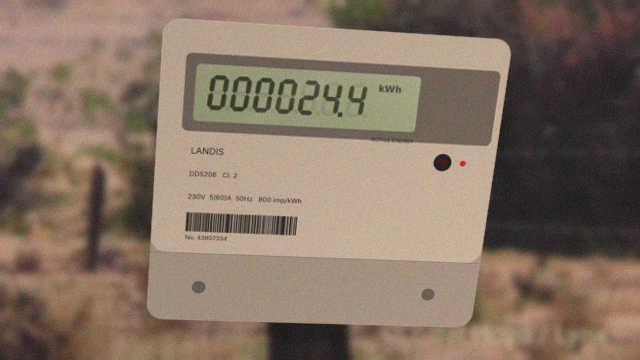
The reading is 24.4 kWh
